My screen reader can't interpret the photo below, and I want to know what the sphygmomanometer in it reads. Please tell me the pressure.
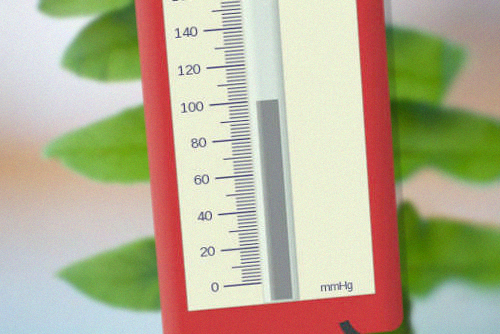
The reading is 100 mmHg
